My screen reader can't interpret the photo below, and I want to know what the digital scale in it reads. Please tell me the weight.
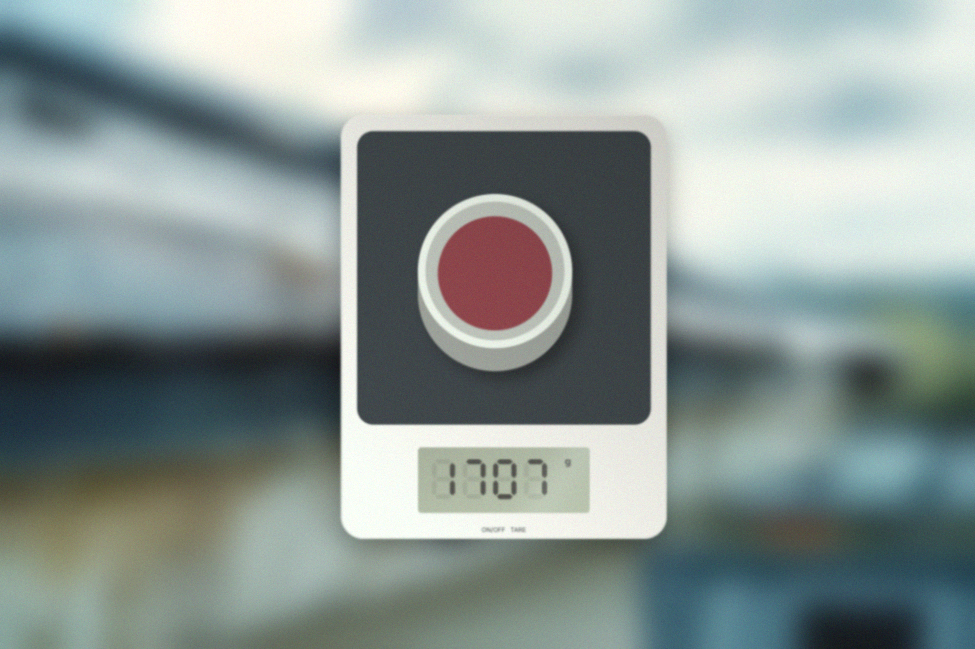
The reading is 1707 g
